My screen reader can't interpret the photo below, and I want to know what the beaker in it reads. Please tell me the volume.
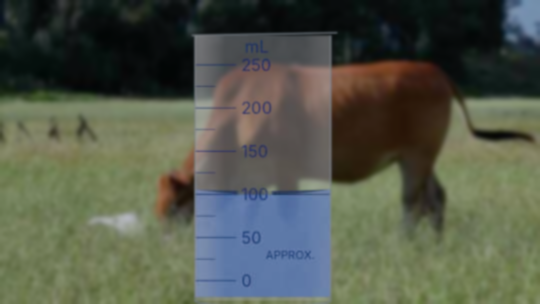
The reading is 100 mL
